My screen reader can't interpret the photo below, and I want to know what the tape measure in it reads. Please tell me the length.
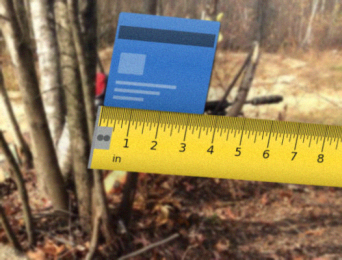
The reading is 3.5 in
